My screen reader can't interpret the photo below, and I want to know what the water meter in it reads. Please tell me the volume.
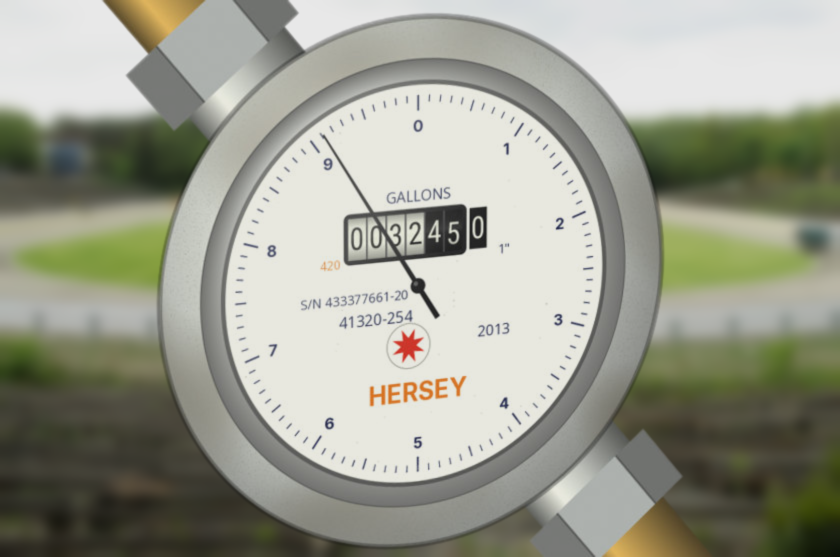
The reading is 32449.1 gal
